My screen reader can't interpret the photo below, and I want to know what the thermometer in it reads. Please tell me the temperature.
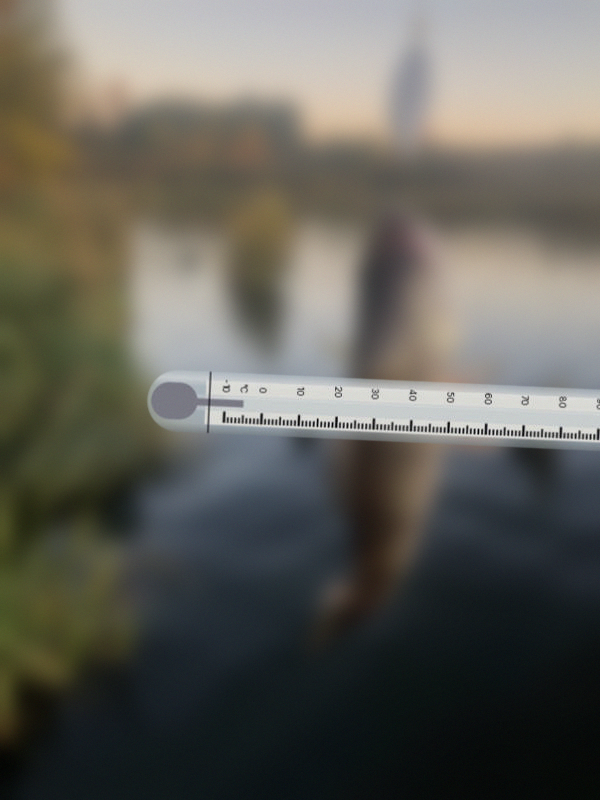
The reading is -5 °C
